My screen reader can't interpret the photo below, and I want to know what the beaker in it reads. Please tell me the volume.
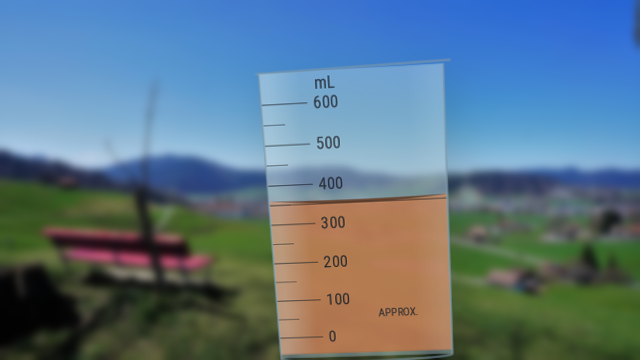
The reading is 350 mL
